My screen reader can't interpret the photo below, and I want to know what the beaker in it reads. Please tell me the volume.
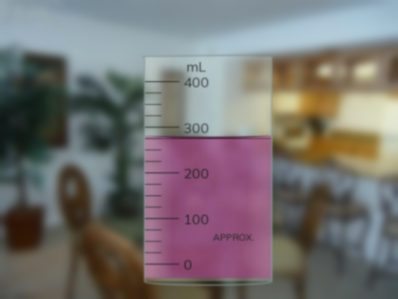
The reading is 275 mL
